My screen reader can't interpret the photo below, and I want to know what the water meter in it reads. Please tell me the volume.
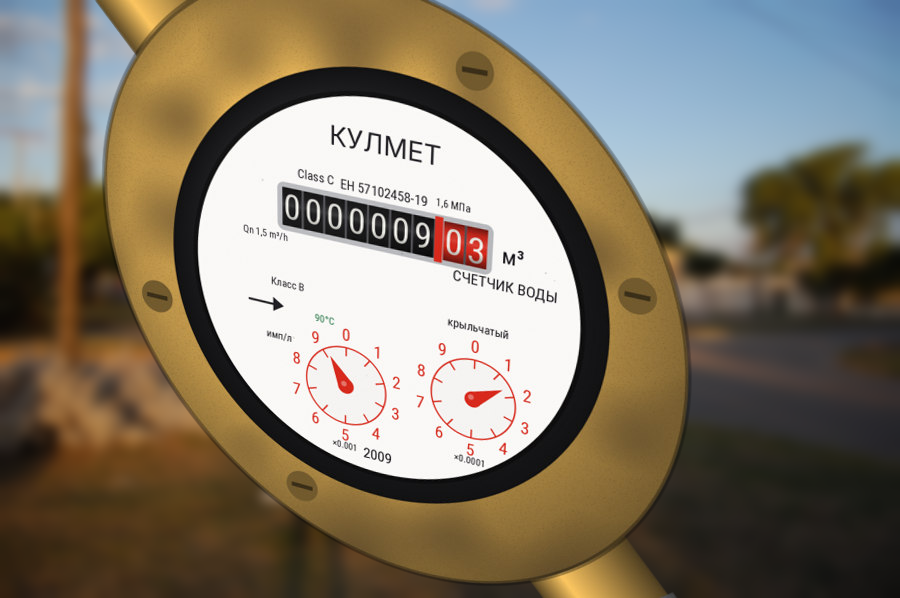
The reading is 9.0291 m³
